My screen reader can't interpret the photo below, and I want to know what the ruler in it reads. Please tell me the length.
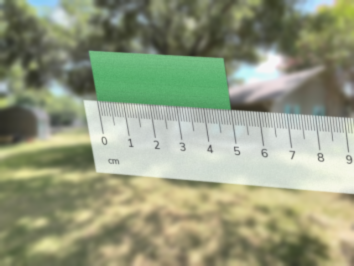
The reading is 5 cm
